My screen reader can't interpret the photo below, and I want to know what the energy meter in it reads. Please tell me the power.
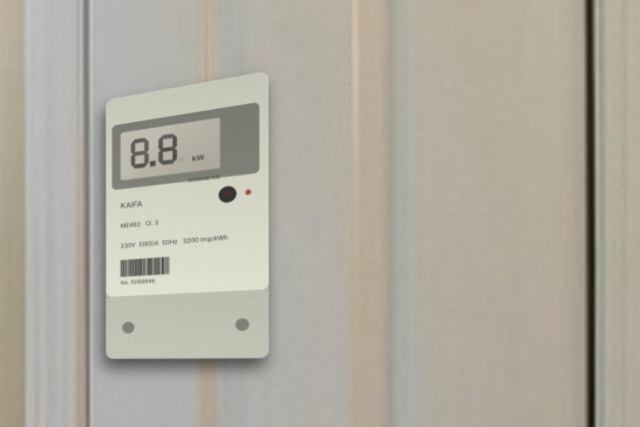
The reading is 8.8 kW
